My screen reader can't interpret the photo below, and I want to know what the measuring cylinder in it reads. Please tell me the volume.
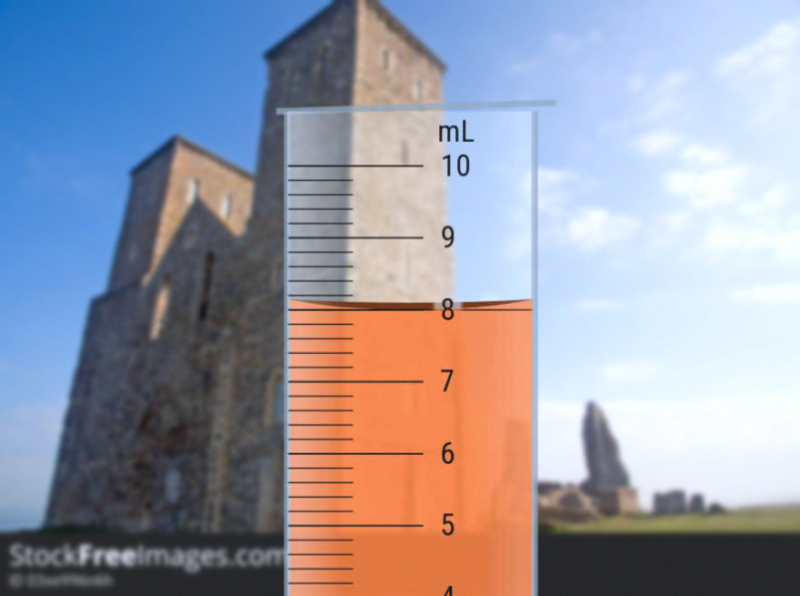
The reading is 8 mL
